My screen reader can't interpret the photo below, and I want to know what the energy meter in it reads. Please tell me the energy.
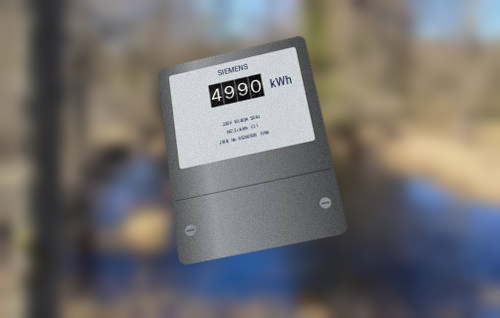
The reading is 4990 kWh
